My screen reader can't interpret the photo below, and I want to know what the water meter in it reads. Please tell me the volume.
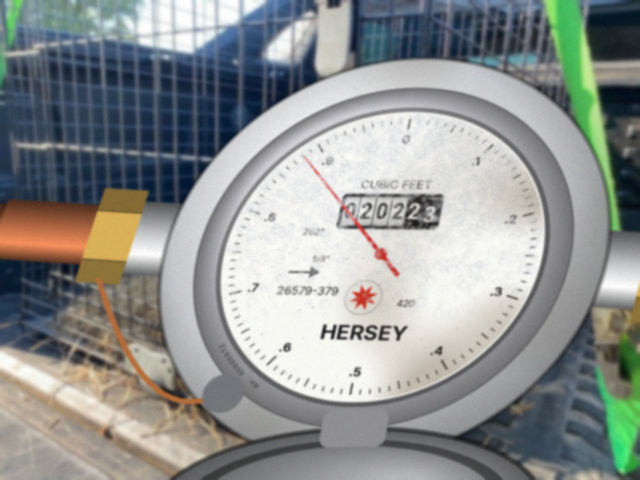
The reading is 20222.88 ft³
